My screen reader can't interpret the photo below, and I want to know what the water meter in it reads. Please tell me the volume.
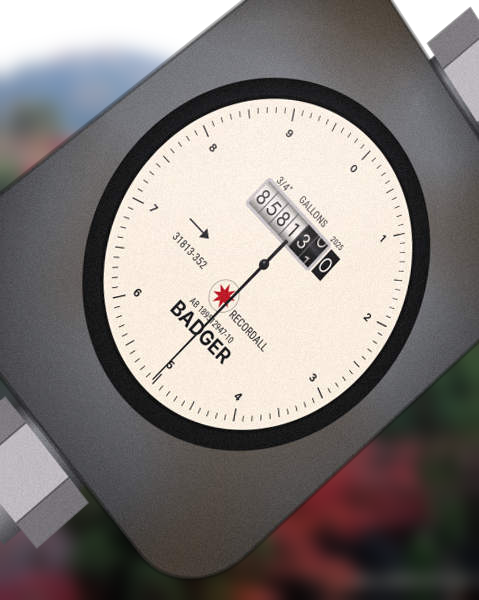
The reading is 8581305.0 gal
